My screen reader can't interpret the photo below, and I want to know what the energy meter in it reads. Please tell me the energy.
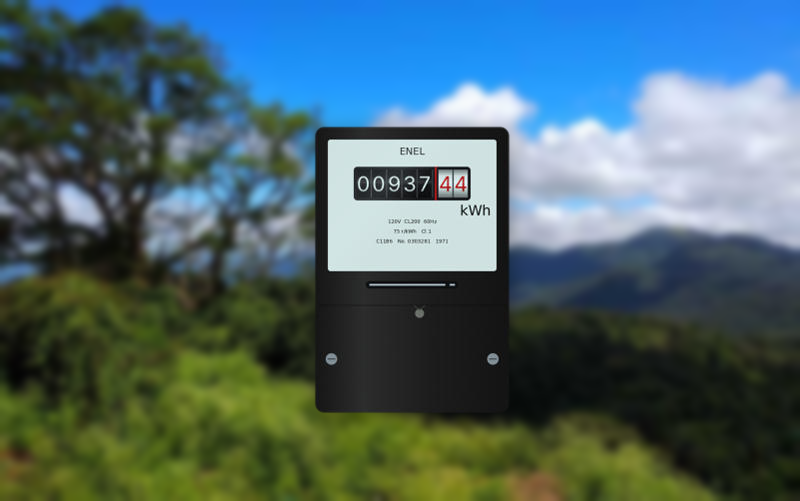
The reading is 937.44 kWh
